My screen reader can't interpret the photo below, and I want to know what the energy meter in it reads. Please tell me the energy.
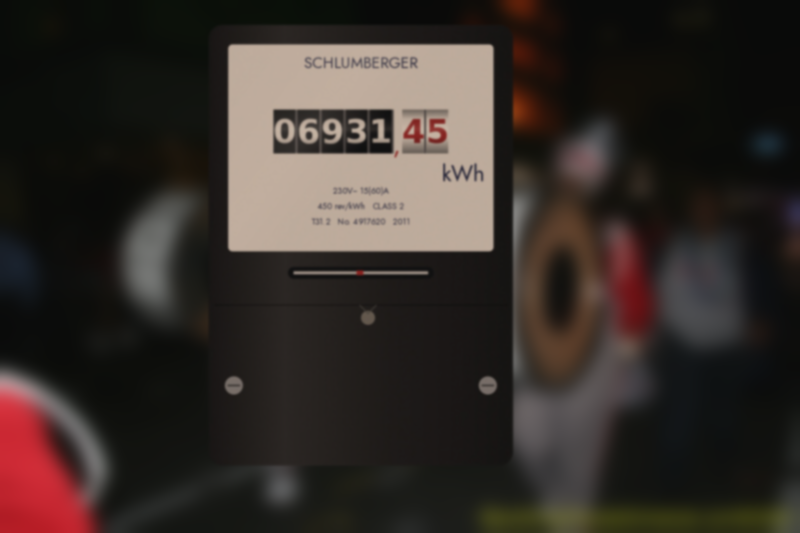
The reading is 6931.45 kWh
